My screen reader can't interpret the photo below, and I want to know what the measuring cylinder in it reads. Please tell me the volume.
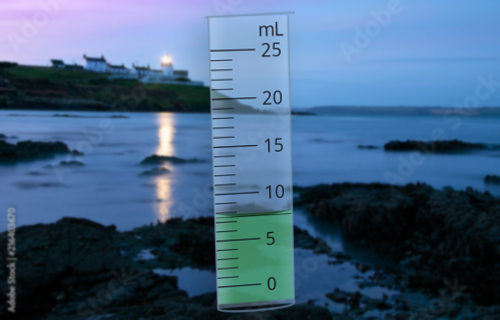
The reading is 7.5 mL
